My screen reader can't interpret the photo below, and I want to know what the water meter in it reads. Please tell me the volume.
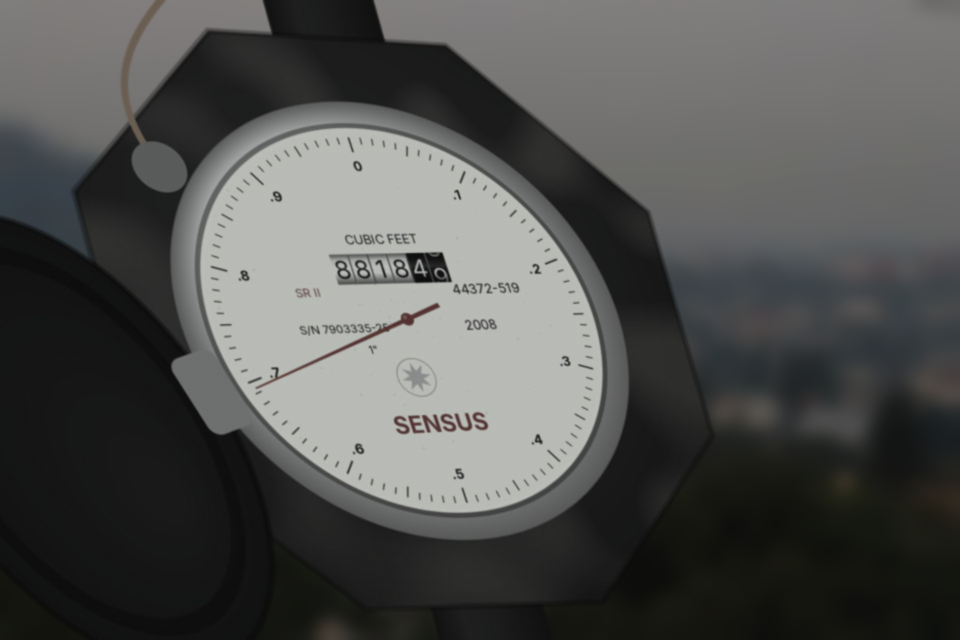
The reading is 881848.69 ft³
